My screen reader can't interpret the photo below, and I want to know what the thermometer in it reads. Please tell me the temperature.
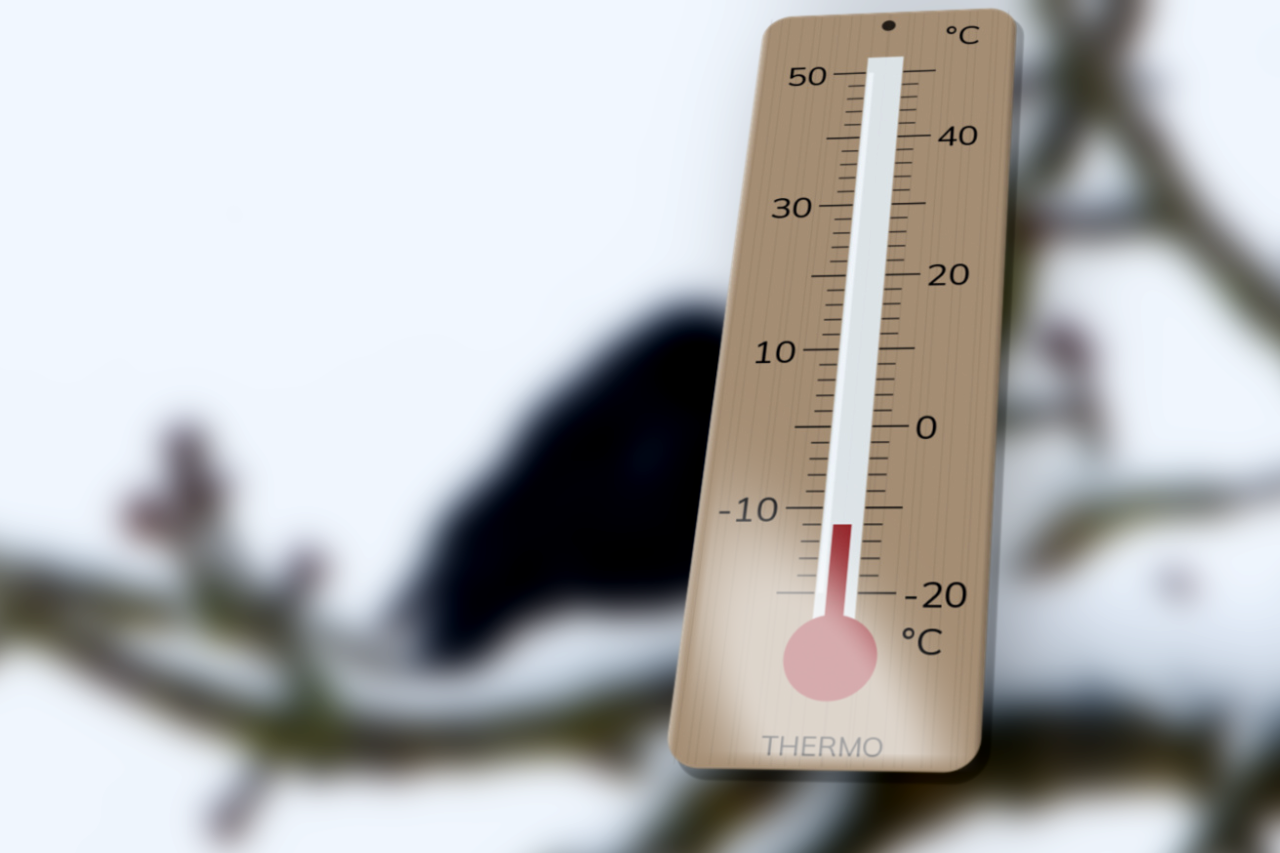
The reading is -12 °C
